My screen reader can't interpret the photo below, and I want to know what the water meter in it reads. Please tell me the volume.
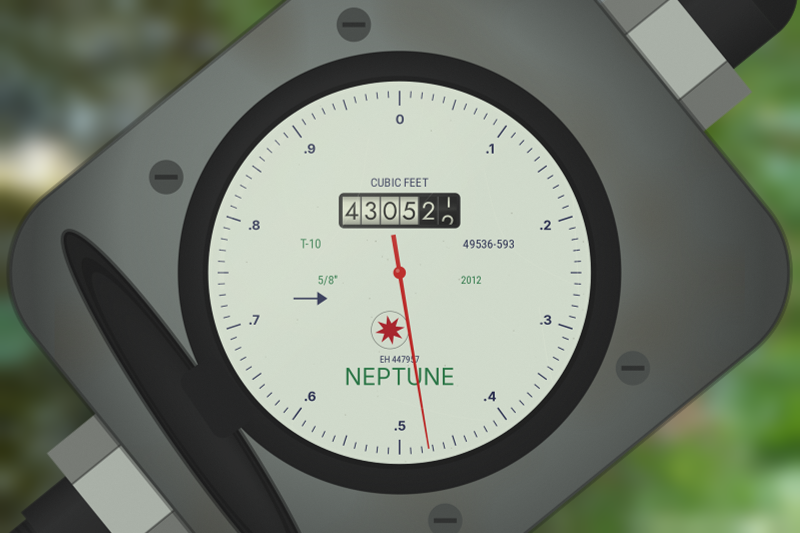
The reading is 430521.47 ft³
